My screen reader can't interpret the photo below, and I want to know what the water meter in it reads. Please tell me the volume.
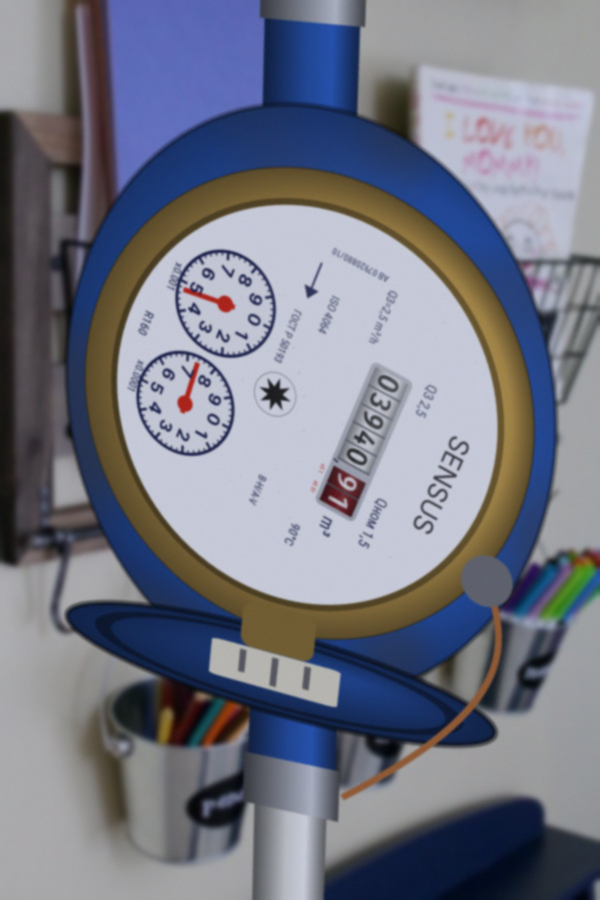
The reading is 3940.9147 m³
